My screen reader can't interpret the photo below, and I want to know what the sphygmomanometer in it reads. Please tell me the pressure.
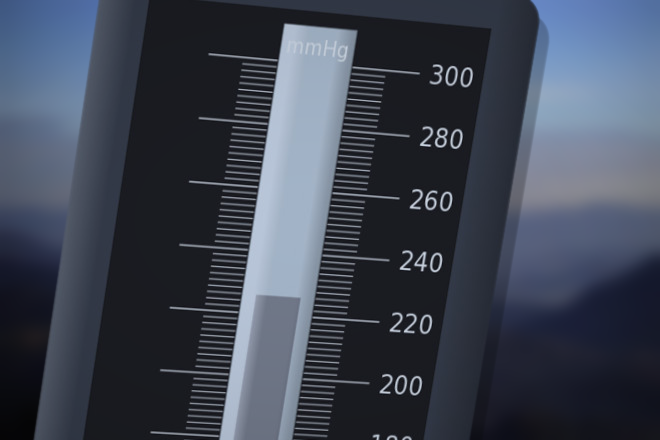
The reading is 226 mmHg
